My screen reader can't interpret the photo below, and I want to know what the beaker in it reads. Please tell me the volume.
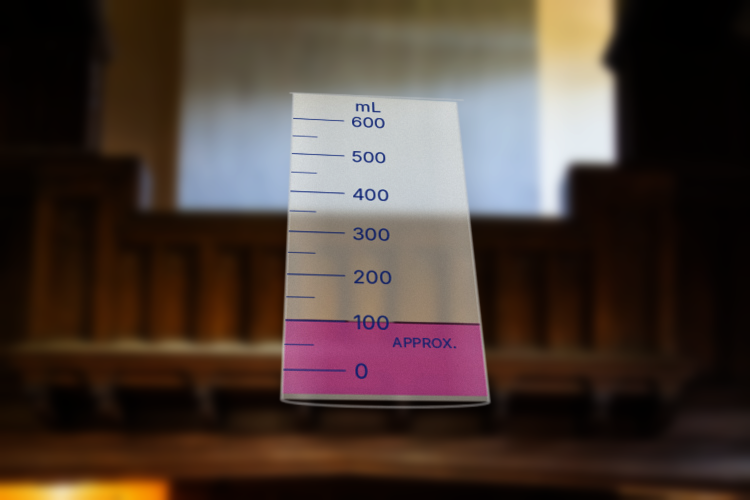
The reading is 100 mL
